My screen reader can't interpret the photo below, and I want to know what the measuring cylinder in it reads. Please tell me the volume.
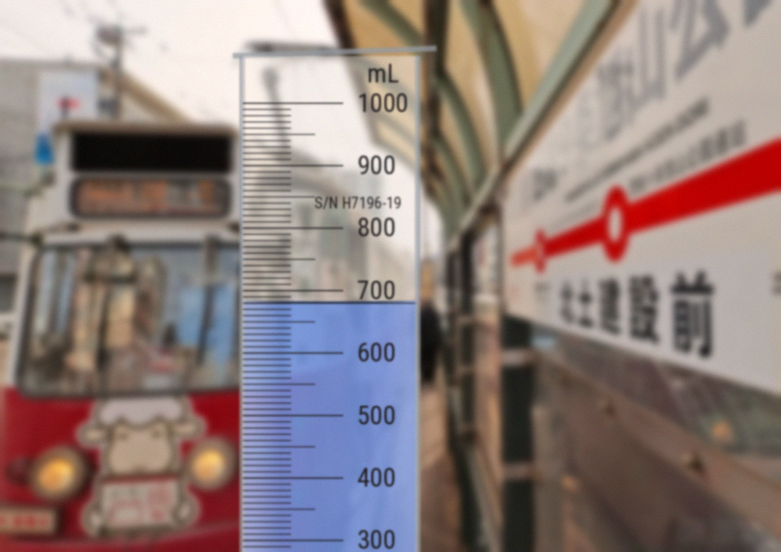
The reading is 680 mL
